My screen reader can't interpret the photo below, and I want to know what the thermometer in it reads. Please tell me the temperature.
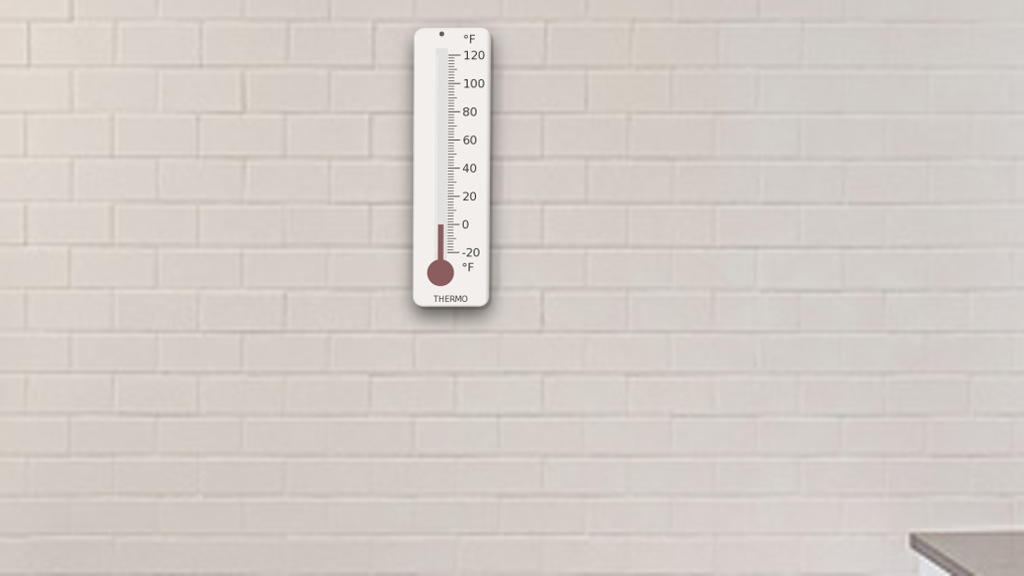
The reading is 0 °F
